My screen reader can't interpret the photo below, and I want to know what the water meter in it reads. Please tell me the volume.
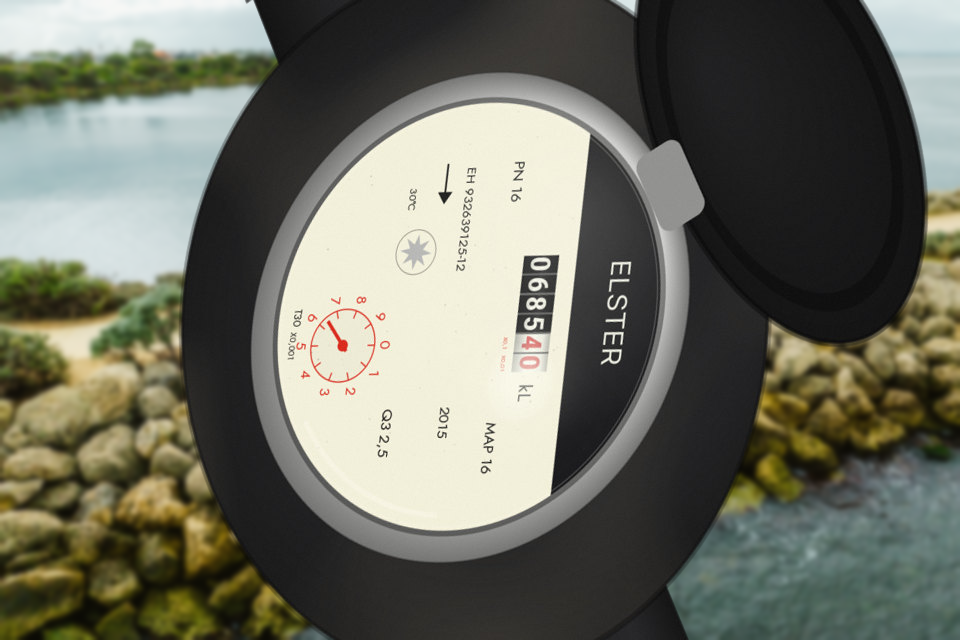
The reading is 685.406 kL
